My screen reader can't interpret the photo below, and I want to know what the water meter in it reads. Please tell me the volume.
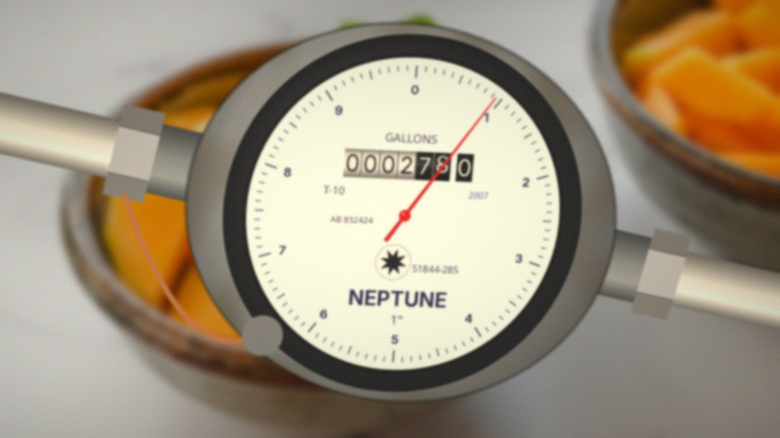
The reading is 2780.9 gal
